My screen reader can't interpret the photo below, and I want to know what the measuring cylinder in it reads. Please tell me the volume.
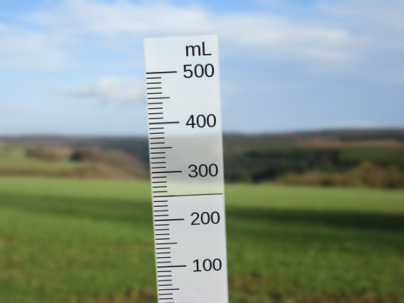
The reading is 250 mL
